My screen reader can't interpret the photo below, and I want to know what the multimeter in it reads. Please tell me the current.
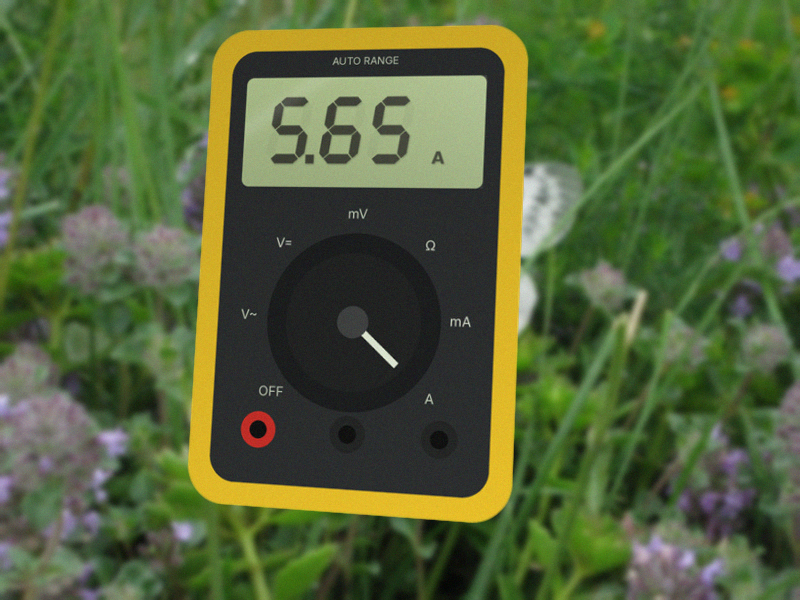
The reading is 5.65 A
